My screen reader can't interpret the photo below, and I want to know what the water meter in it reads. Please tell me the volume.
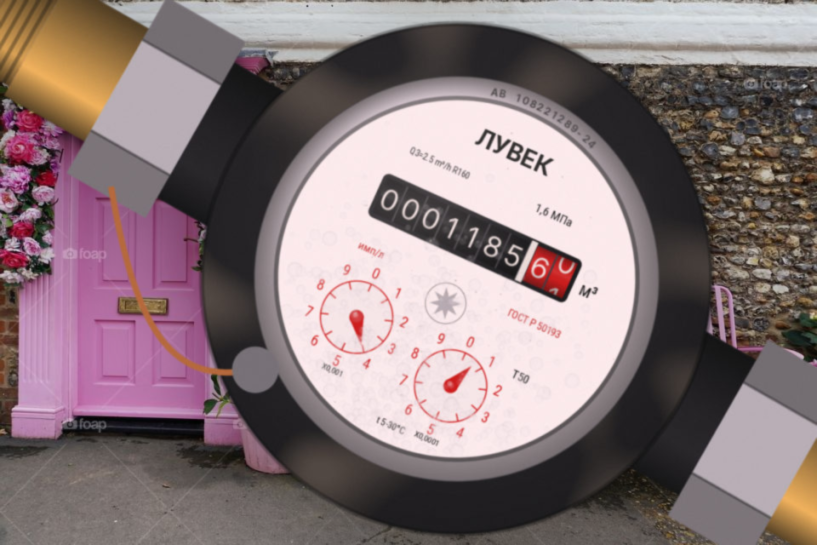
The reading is 1185.6040 m³
